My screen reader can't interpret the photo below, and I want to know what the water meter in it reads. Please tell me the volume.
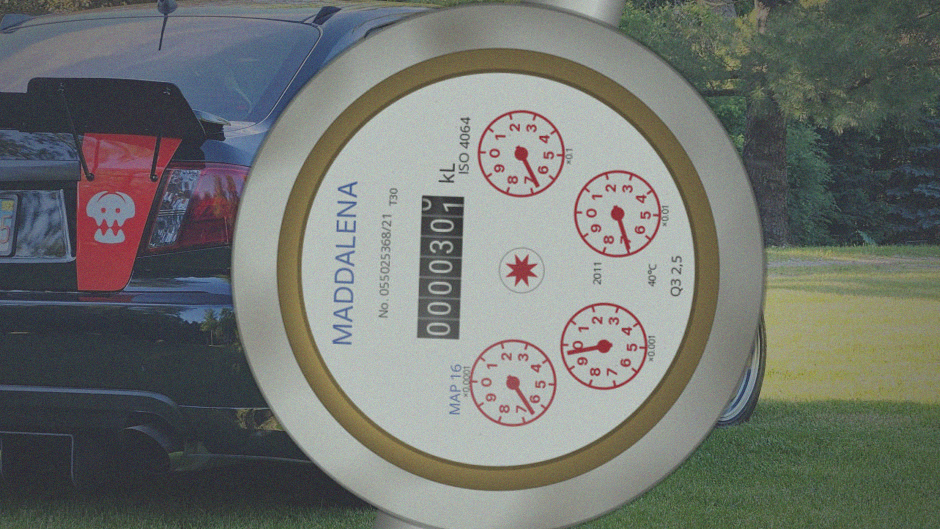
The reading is 300.6696 kL
